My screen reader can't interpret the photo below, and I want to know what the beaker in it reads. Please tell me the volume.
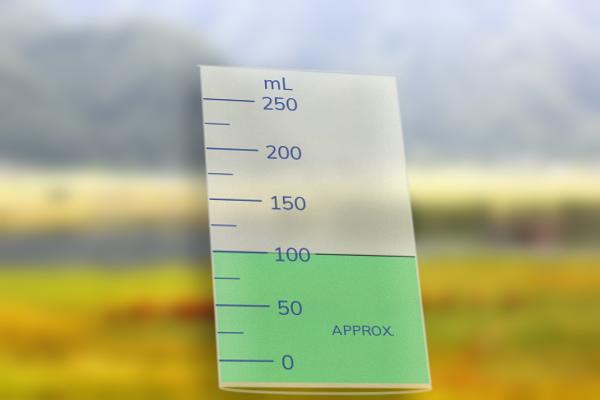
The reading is 100 mL
